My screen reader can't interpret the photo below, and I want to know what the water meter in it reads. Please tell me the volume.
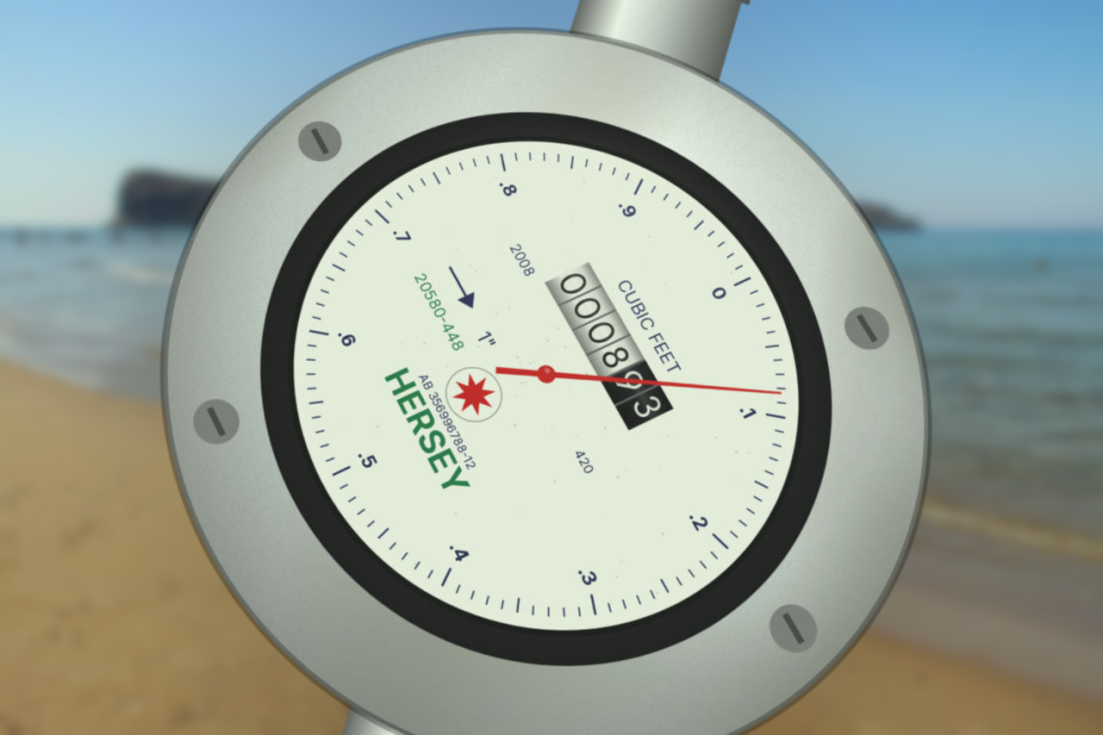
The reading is 893.08 ft³
